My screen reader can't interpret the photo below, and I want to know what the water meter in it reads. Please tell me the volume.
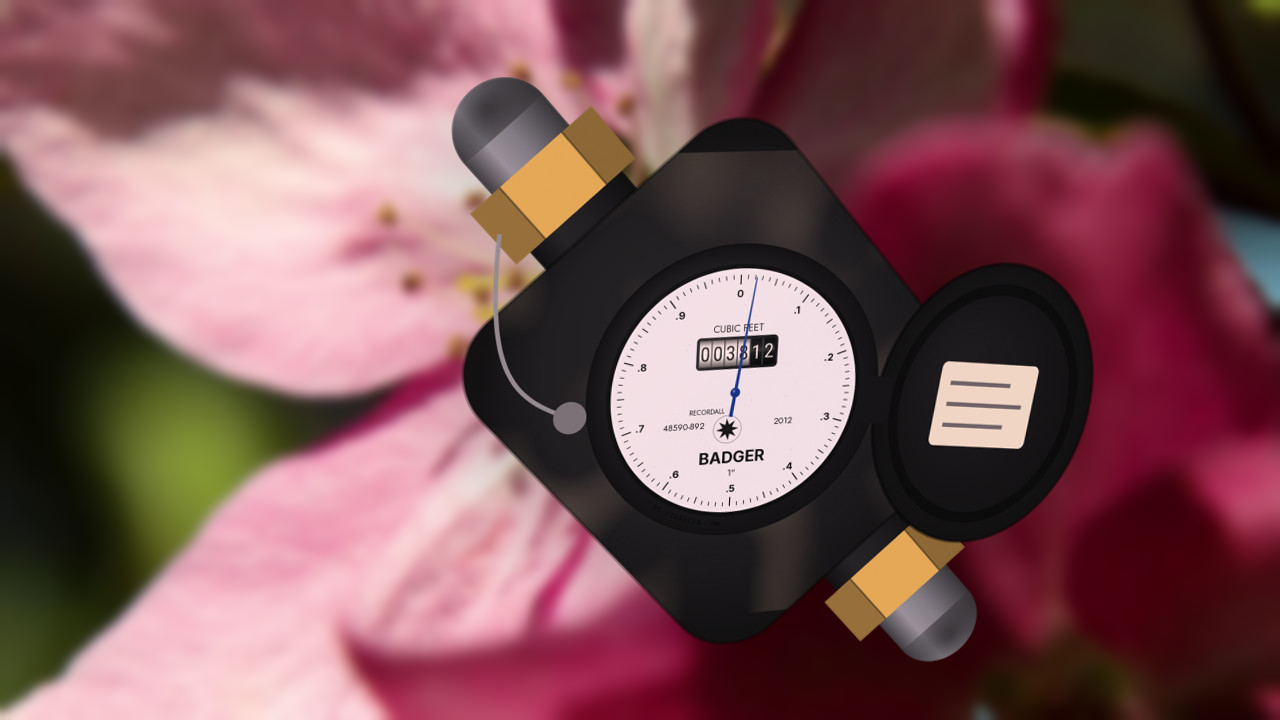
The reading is 3812.02 ft³
